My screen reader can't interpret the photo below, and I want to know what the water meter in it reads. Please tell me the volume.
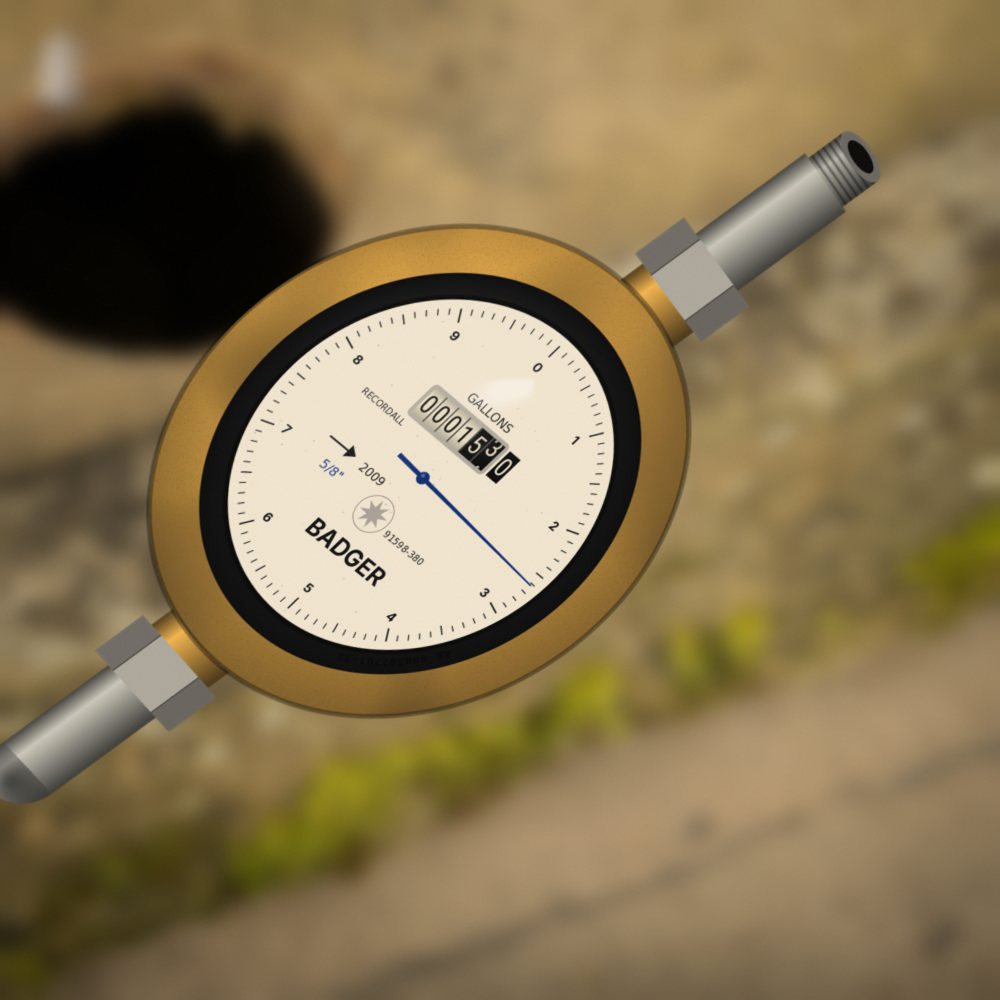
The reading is 1532.6 gal
